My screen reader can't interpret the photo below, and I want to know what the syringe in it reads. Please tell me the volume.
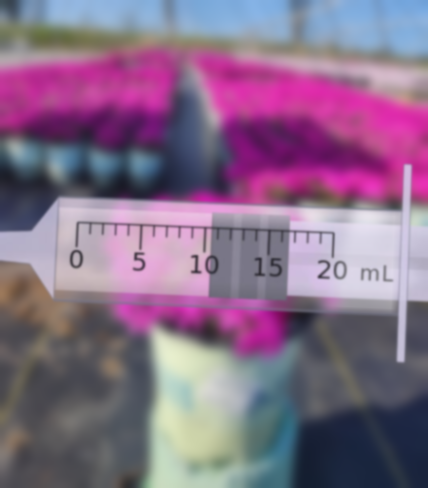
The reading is 10.5 mL
